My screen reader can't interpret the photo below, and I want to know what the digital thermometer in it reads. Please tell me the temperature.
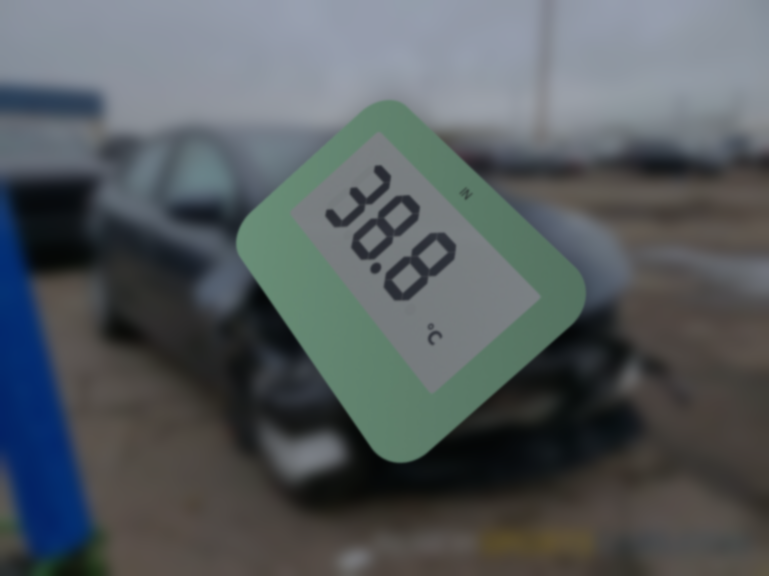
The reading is 38.8 °C
